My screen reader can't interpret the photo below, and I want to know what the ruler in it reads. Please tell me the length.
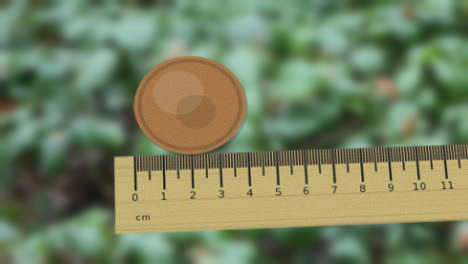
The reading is 4 cm
